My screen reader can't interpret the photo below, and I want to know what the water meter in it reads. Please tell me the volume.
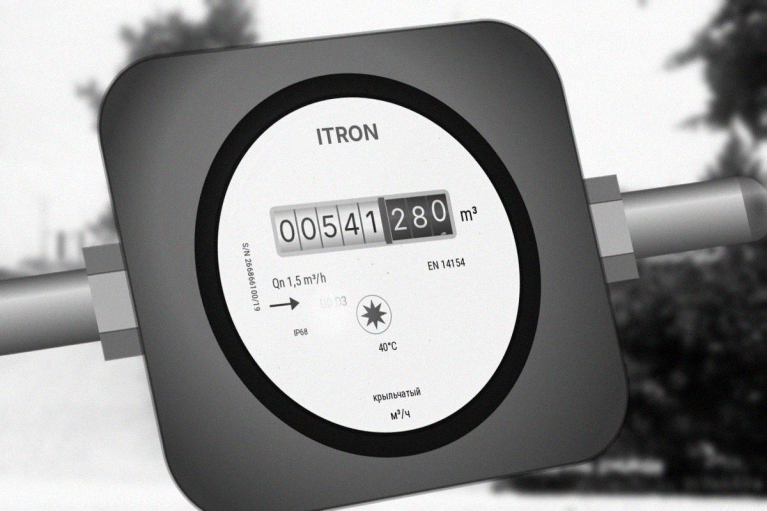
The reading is 541.280 m³
